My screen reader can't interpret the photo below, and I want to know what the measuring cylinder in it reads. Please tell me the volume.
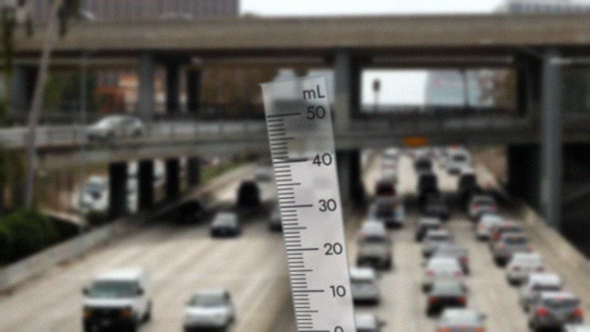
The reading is 40 mL
